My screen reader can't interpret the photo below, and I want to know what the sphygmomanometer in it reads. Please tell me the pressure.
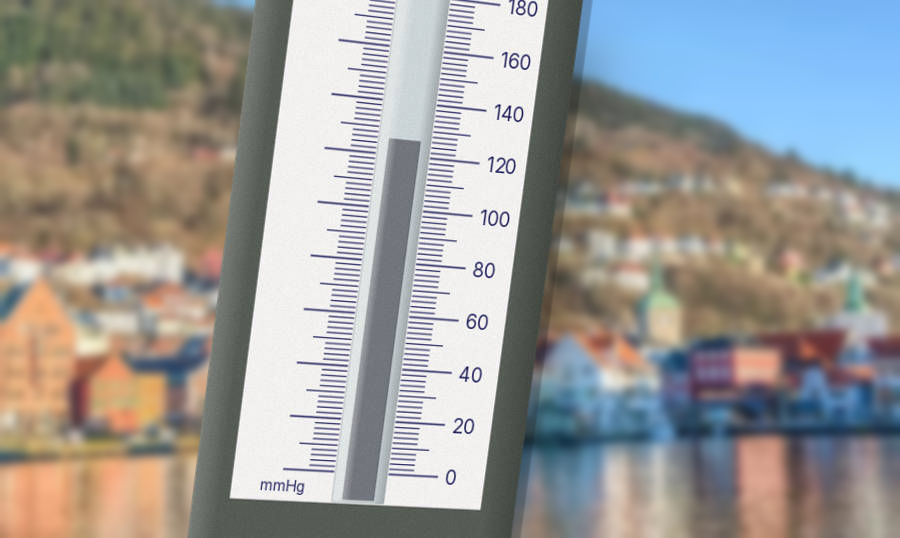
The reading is 126 mmHg
